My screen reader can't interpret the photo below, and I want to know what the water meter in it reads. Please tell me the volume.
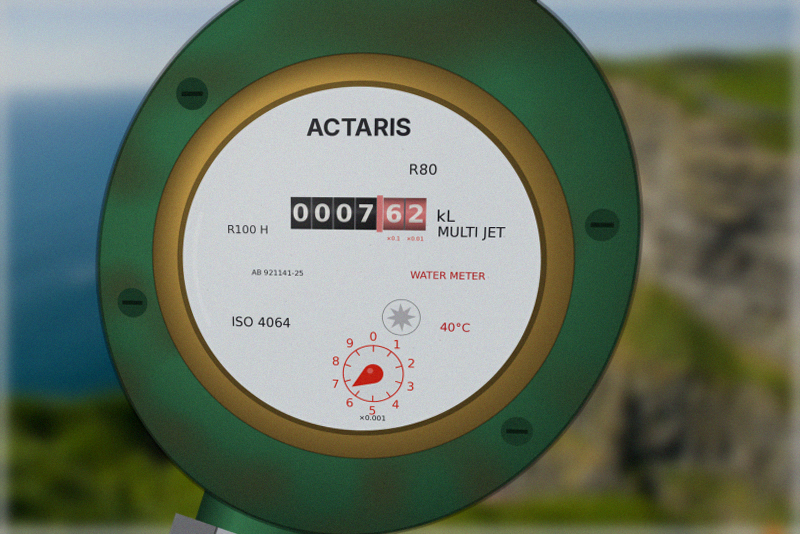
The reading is 7.626 kL
